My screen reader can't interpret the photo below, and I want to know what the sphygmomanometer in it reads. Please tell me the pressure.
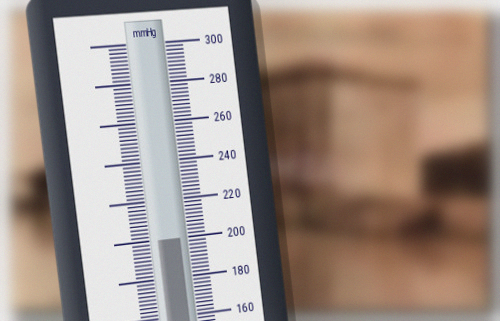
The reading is 200 mmHg
